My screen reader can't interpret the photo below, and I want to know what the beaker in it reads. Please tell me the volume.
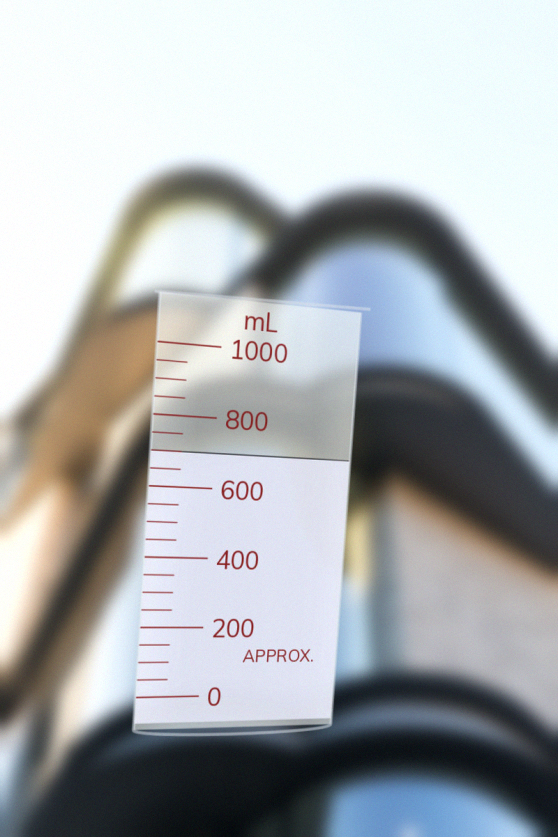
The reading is 700 mL
